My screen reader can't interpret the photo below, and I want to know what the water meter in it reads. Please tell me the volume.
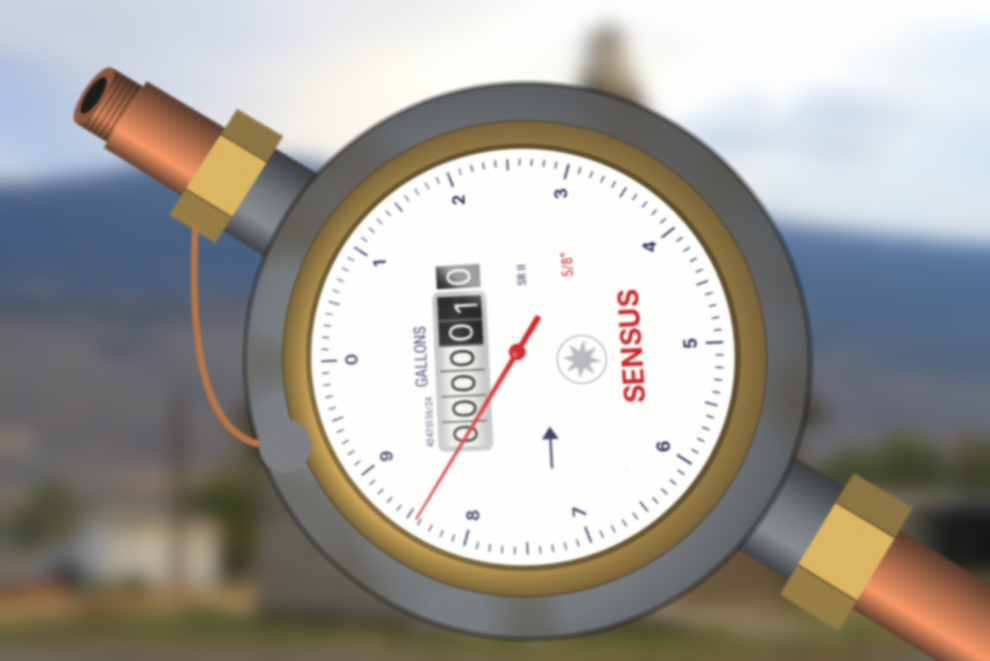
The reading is 8.4 gal
